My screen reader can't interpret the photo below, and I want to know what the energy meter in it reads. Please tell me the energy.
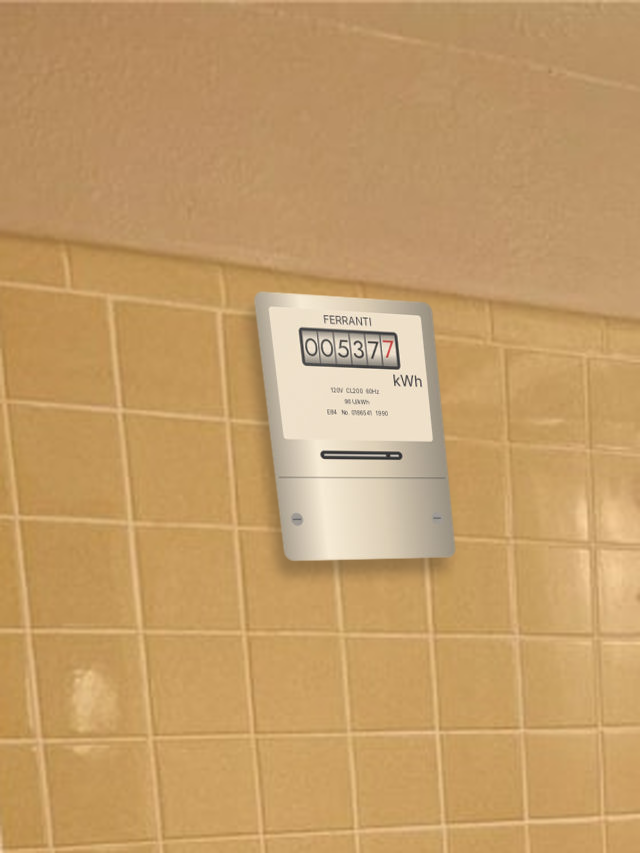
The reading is 537.7 kWh
